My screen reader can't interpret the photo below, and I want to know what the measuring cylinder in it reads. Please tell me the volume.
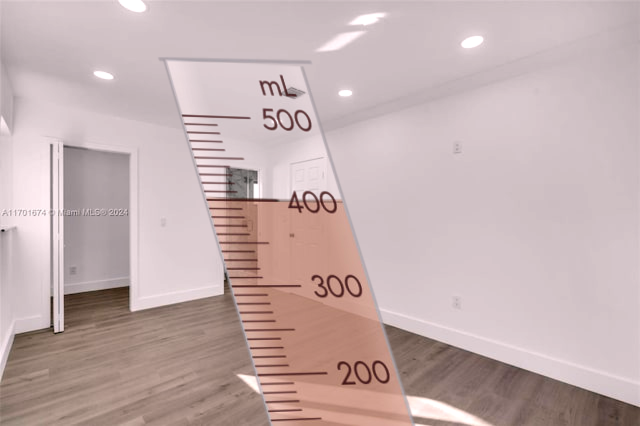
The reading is 400 mL
